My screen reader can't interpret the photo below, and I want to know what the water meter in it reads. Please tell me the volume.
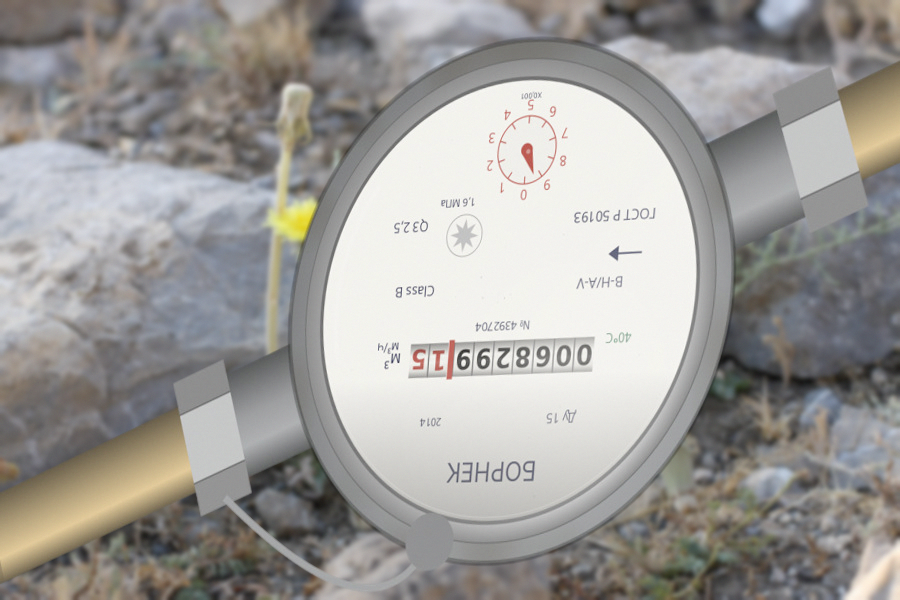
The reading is 68299.149 m³
